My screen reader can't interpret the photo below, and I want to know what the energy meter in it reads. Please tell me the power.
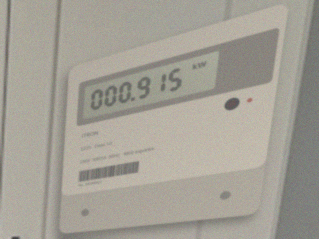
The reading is 0.915 kW
